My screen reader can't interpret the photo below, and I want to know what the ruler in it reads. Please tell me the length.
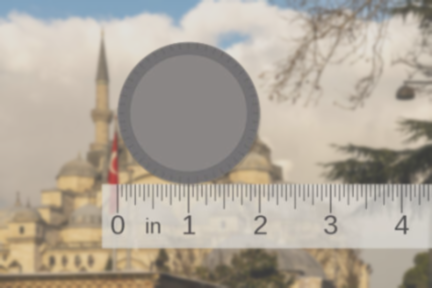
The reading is 2 in
